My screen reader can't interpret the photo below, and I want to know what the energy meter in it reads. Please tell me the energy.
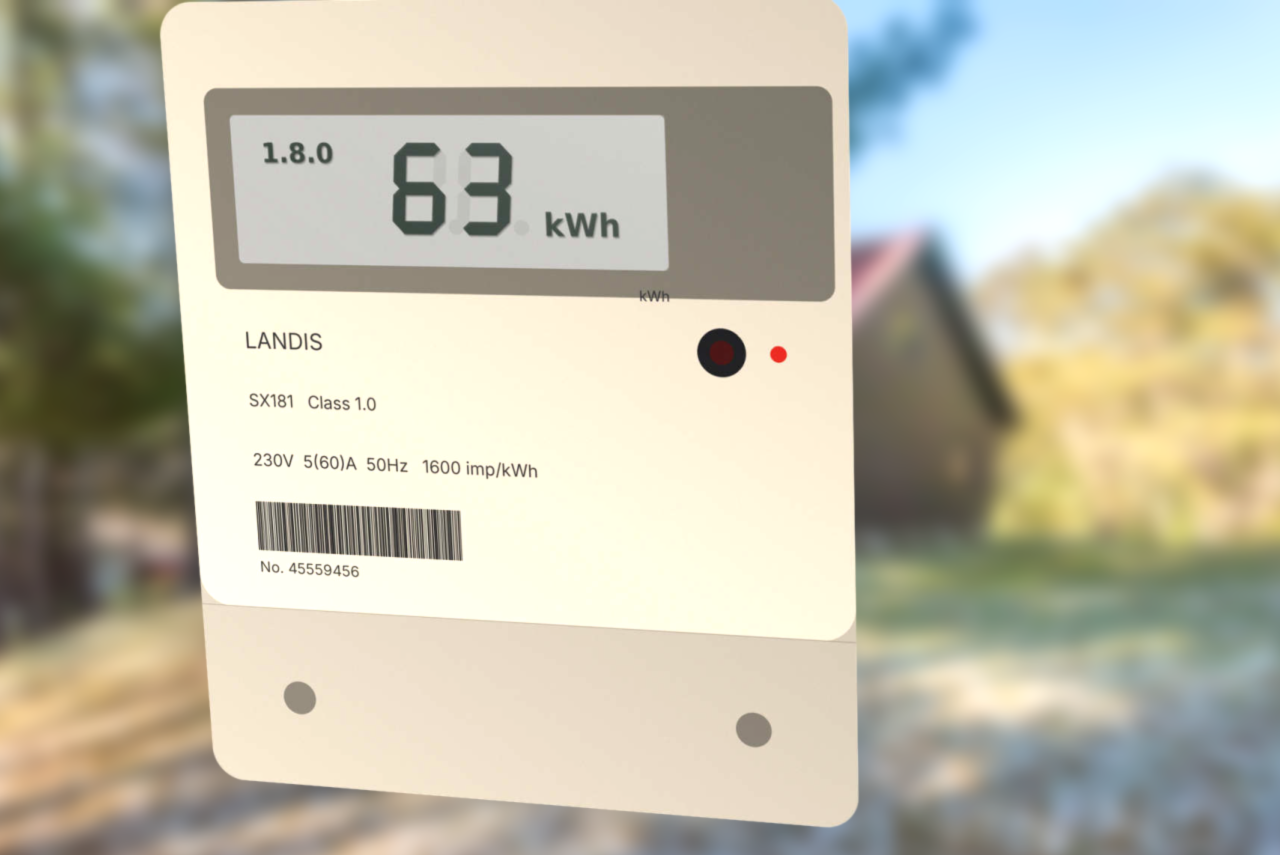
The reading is 63 kWh
